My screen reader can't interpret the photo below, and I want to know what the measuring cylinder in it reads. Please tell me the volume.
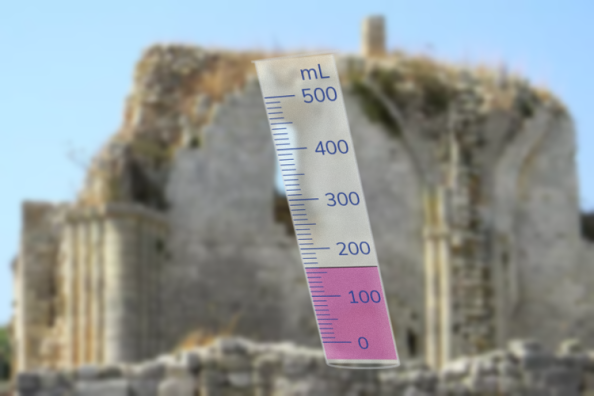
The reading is 160 mL
